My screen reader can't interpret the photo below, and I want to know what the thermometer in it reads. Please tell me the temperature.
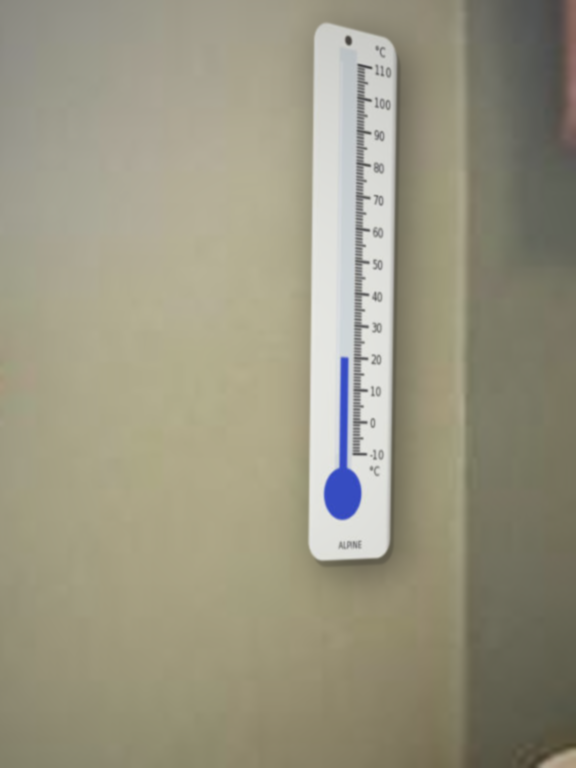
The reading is 20 °C
